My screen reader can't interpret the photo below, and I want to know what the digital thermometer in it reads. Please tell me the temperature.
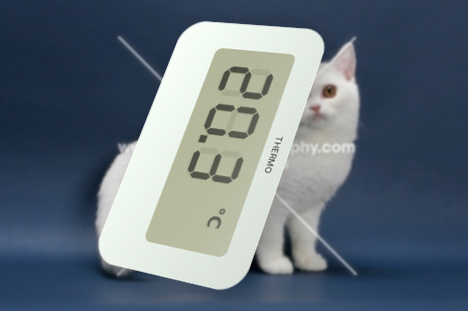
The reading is 20.3 °C
